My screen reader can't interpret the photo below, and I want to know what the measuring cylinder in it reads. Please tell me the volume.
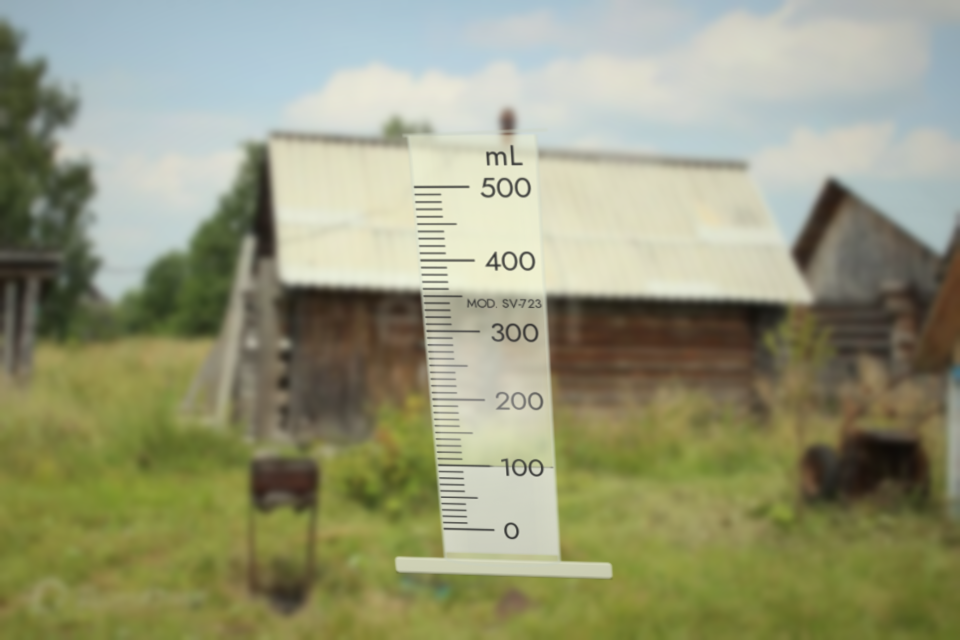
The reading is 100 mL
